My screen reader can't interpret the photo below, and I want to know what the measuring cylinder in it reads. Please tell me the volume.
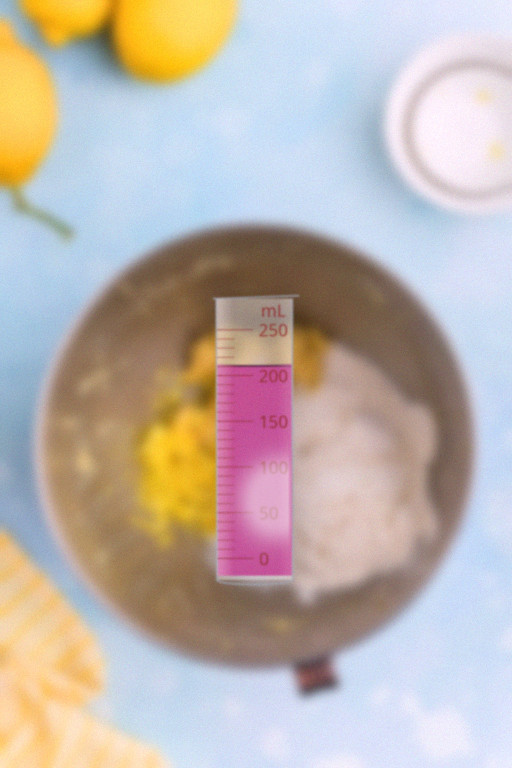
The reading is 210 mL
